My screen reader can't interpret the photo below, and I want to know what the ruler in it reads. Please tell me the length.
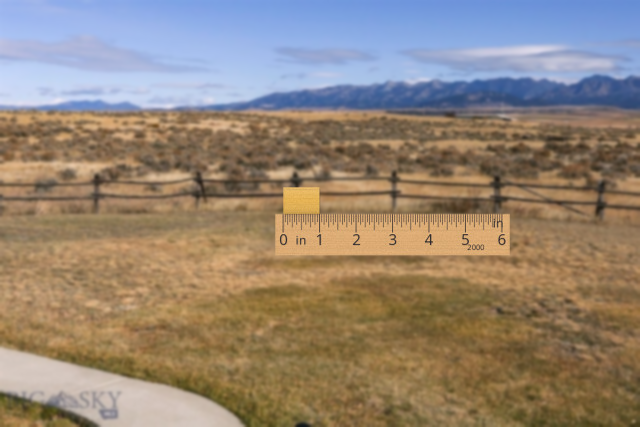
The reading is 1 in
